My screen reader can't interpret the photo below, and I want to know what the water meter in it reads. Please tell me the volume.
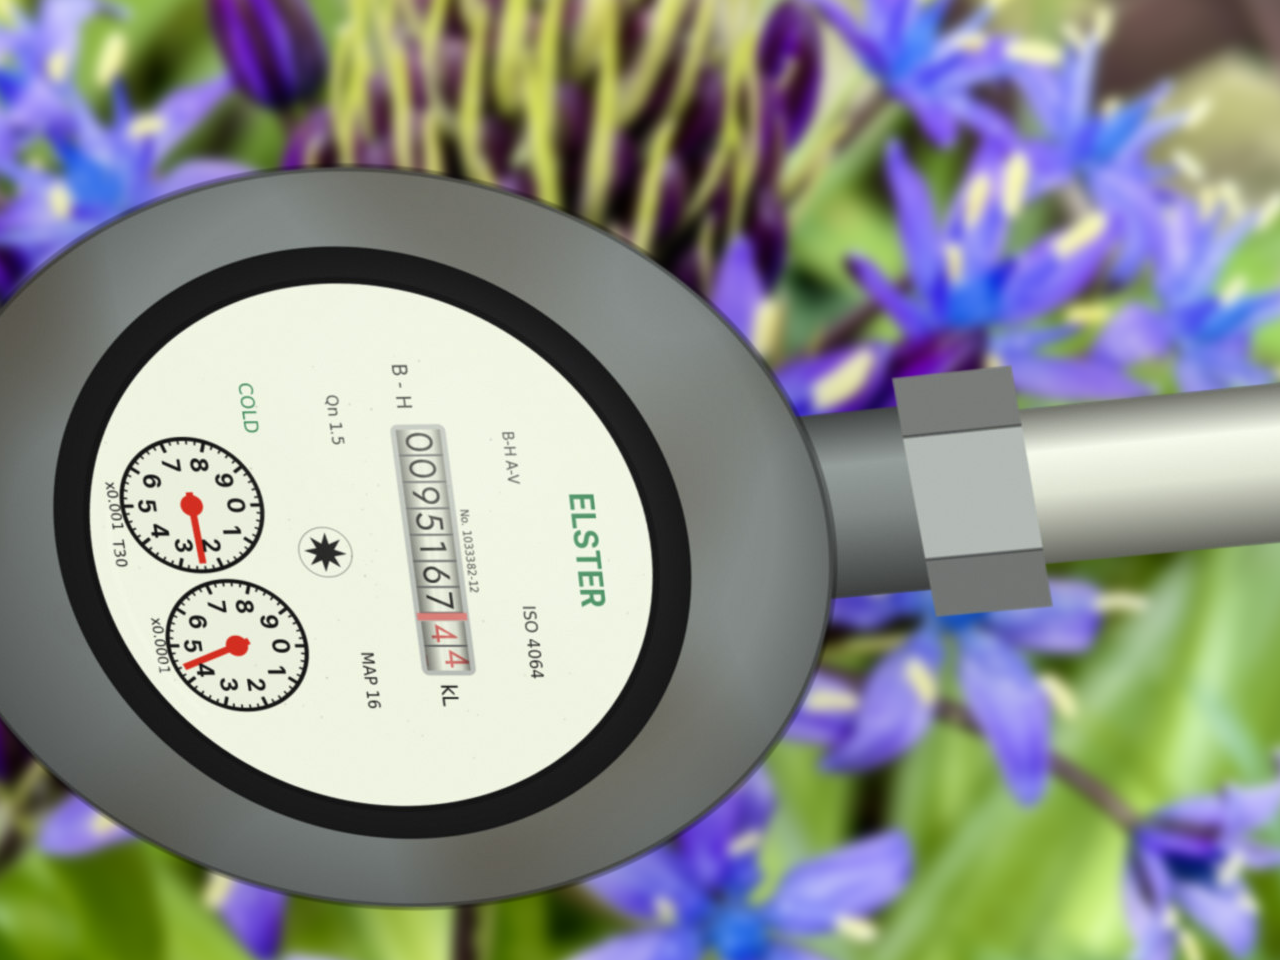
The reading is 95167.4424 kL
